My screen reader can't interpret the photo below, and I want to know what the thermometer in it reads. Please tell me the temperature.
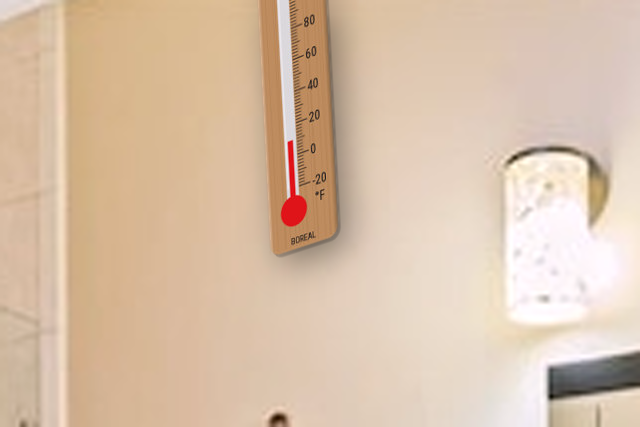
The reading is 10 °F
